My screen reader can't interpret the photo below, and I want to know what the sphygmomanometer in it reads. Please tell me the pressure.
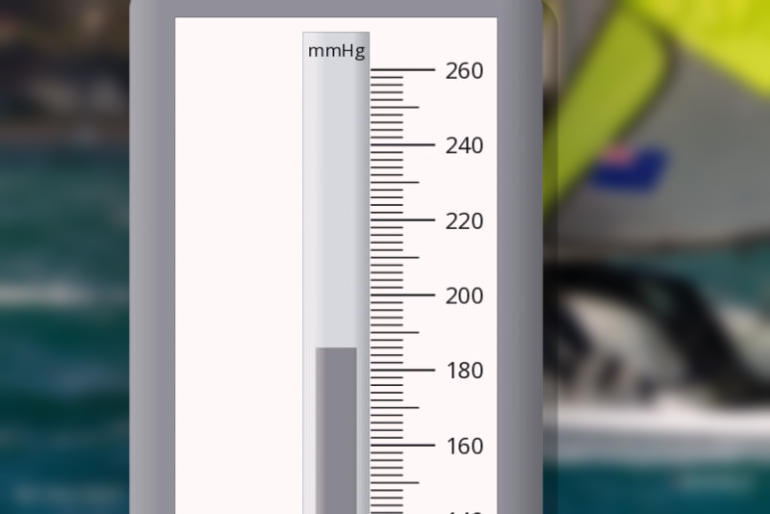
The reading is 186 mmHg
